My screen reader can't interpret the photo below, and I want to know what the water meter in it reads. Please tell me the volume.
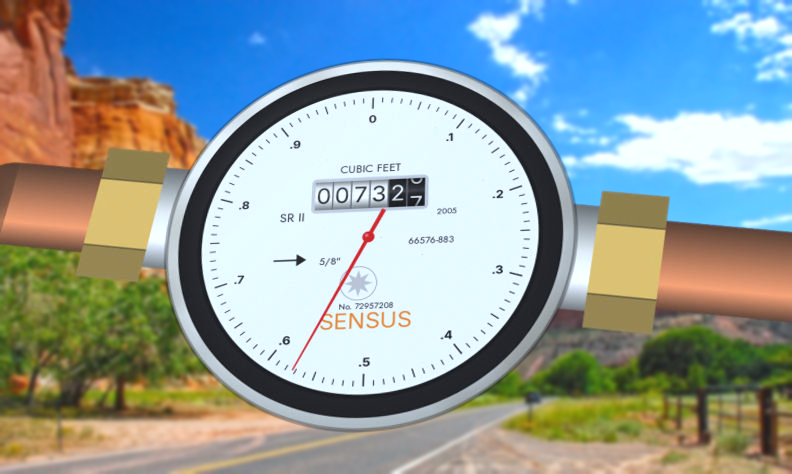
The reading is 7326.57 ft³
